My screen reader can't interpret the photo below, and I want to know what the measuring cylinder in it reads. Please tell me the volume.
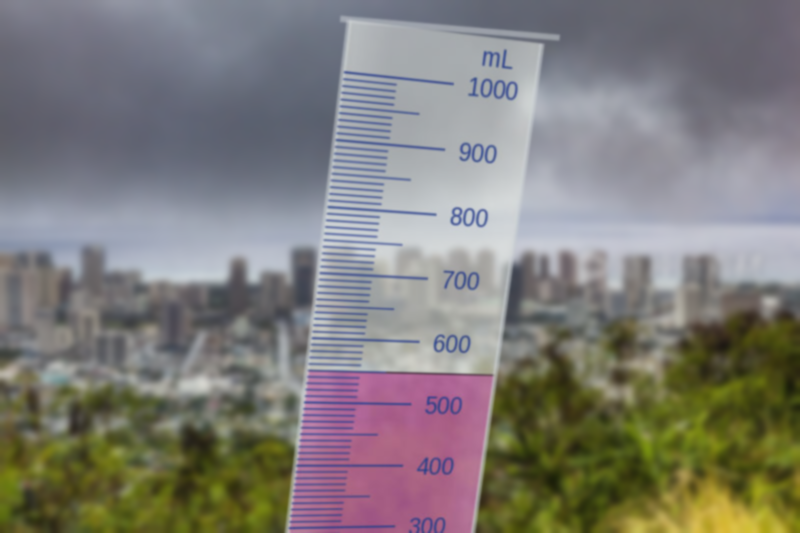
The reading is 550 mL
